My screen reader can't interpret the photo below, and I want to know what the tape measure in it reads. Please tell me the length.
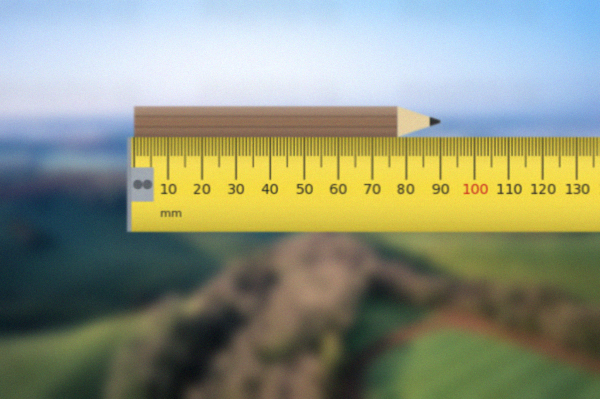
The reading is 90 mm
